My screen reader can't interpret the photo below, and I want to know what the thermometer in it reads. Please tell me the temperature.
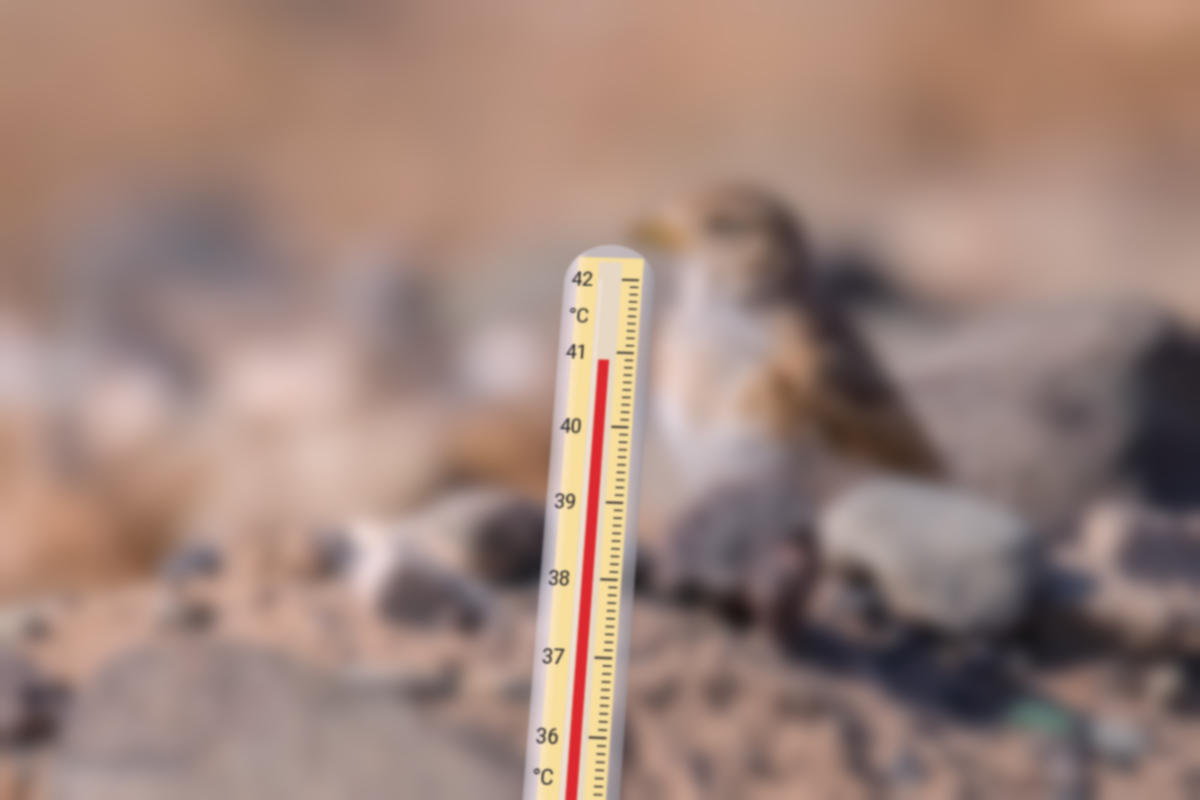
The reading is 40.9 °C
